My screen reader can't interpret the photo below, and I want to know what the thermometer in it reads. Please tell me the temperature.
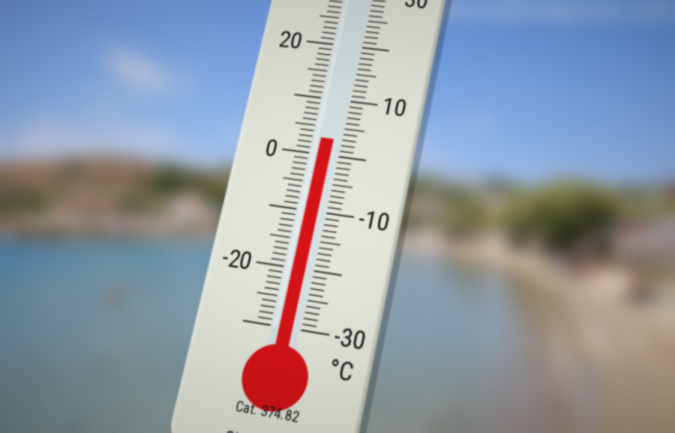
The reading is 3 °C
